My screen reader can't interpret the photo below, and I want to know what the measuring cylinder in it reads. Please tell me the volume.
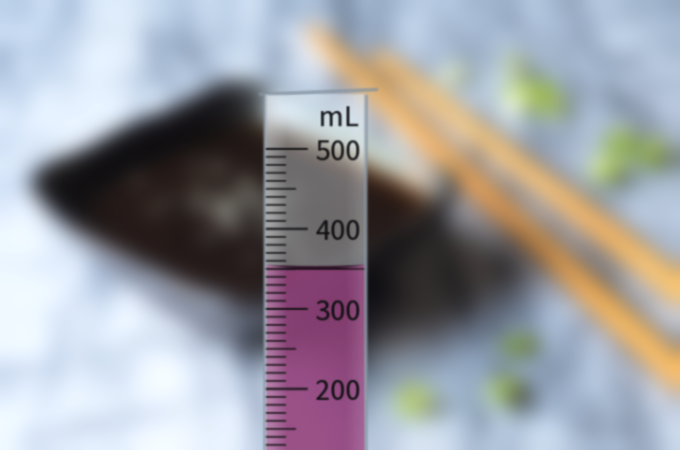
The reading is 350 mL
